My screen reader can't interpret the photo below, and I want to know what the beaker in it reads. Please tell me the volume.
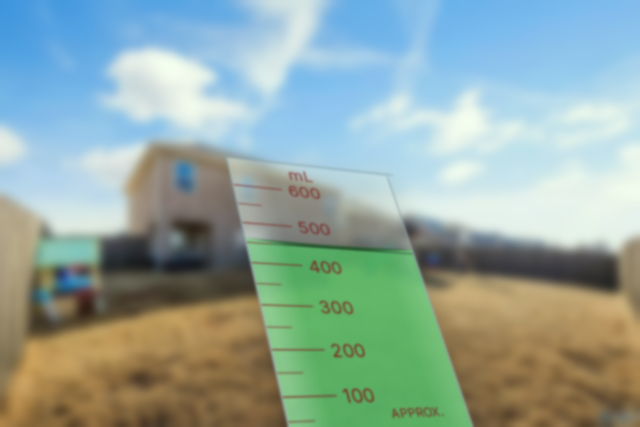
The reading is 450 mL
